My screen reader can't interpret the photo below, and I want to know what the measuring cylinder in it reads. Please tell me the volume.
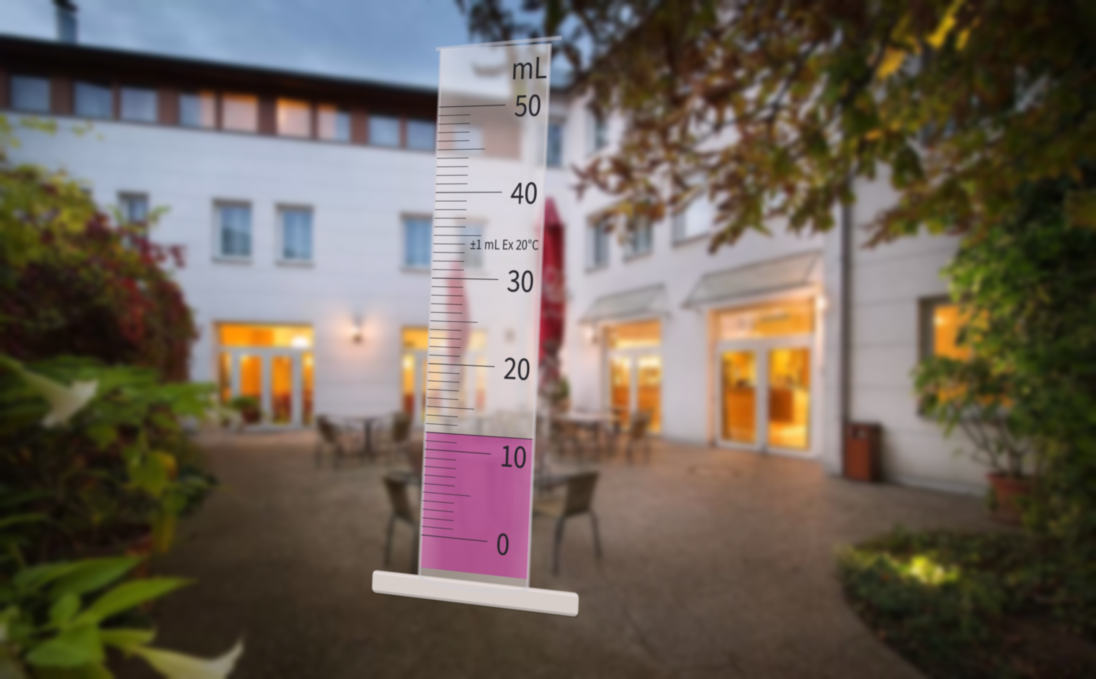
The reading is 12 mL
